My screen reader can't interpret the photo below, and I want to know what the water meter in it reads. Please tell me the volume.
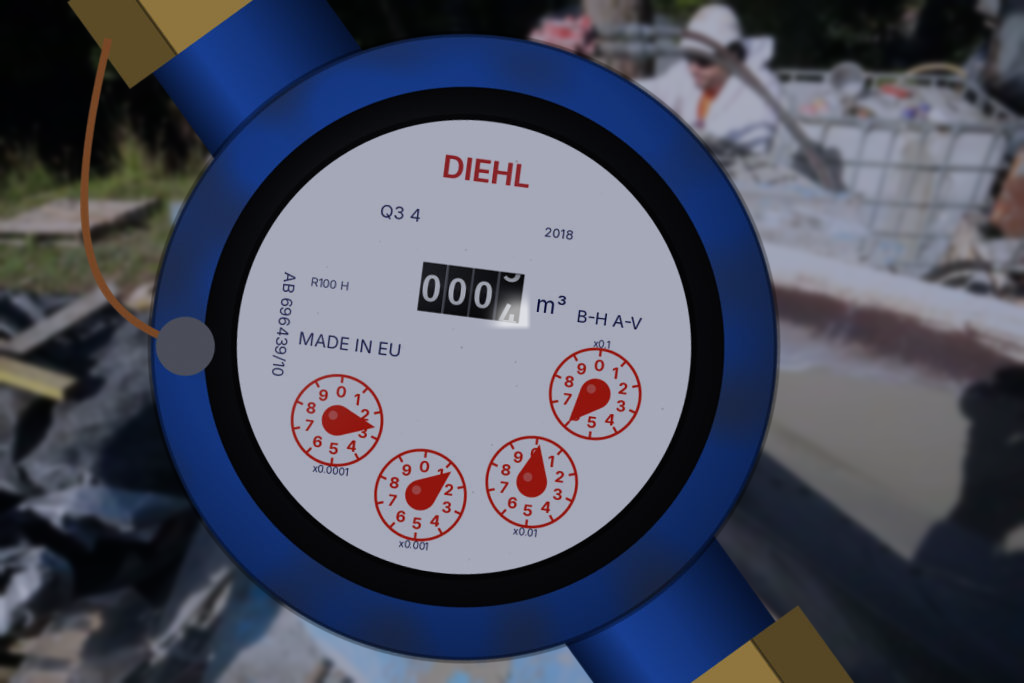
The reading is 3.6012 m³
